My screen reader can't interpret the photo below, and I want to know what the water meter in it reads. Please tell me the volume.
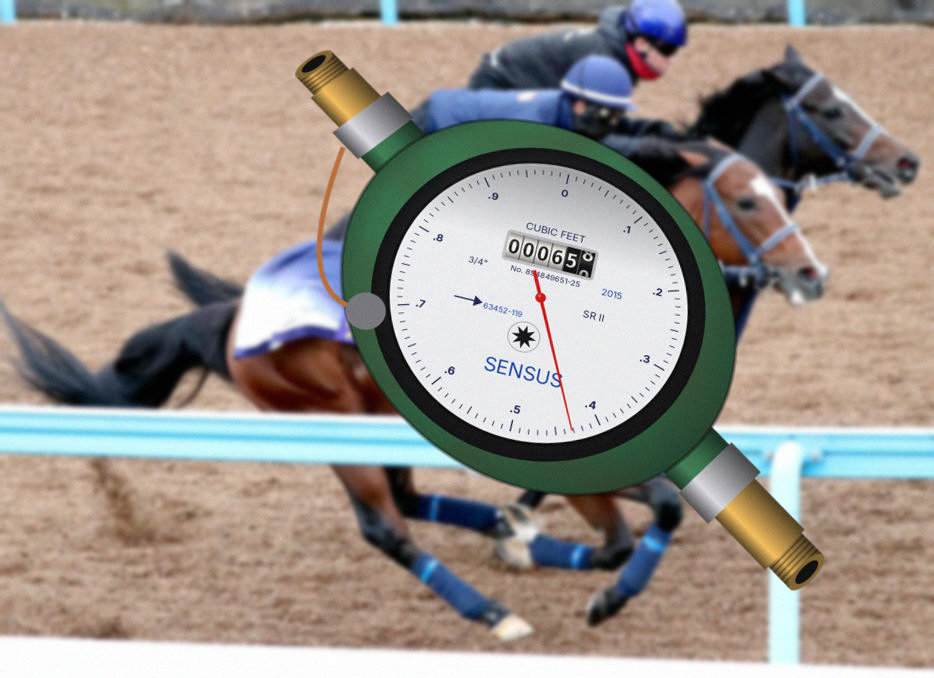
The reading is 658.43 ft³
